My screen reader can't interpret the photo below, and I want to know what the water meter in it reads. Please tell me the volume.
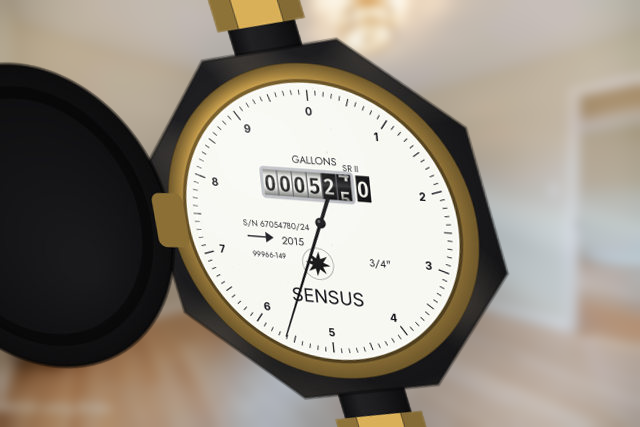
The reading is 5245.6 gal
